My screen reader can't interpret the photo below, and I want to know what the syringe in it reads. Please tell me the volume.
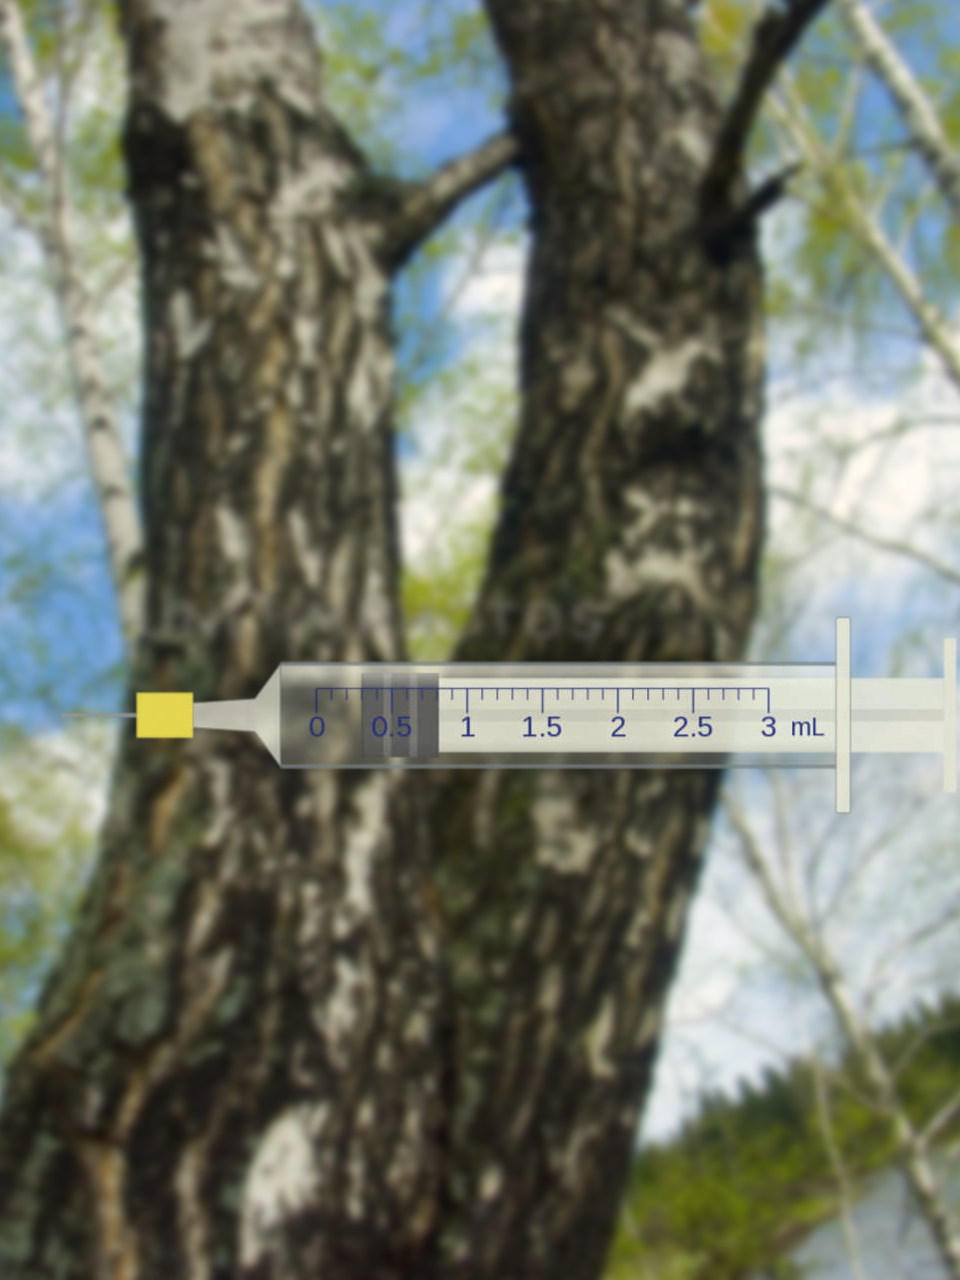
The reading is 0.3 mL
